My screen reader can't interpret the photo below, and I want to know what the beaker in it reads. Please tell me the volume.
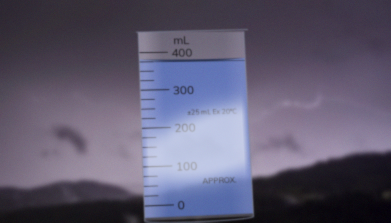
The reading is 375 mL
